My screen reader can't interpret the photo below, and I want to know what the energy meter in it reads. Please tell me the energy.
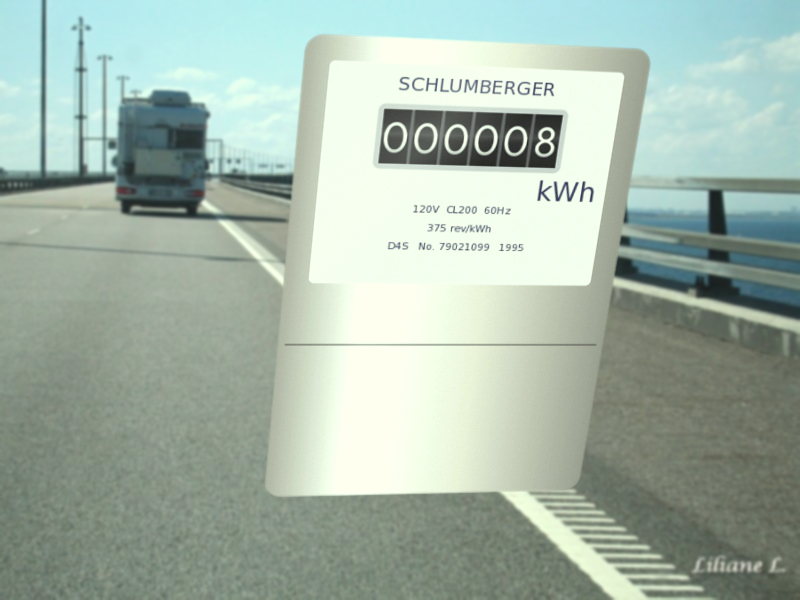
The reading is 8 kWh
